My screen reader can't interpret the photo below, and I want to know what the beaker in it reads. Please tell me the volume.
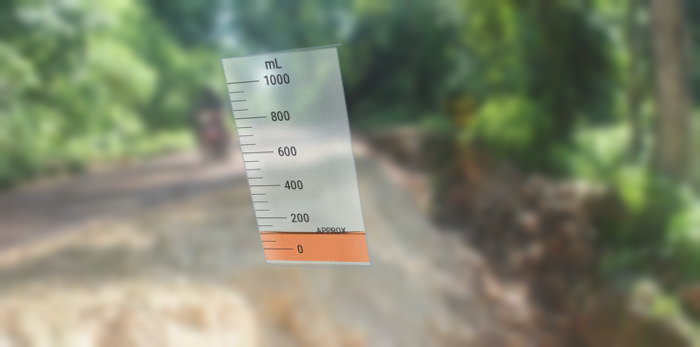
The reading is 100 mL
